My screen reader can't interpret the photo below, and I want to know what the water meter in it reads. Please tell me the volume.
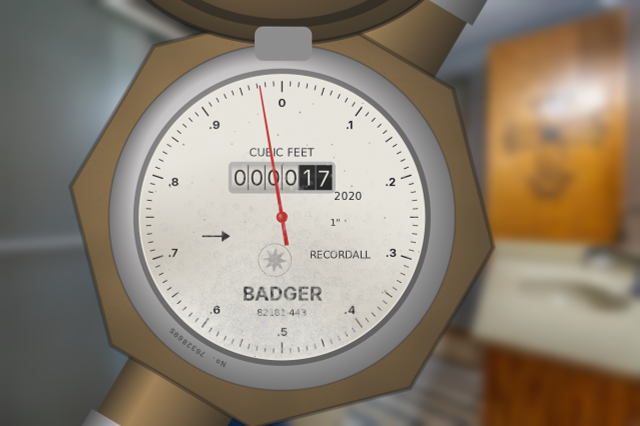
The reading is 16.97 ft³
